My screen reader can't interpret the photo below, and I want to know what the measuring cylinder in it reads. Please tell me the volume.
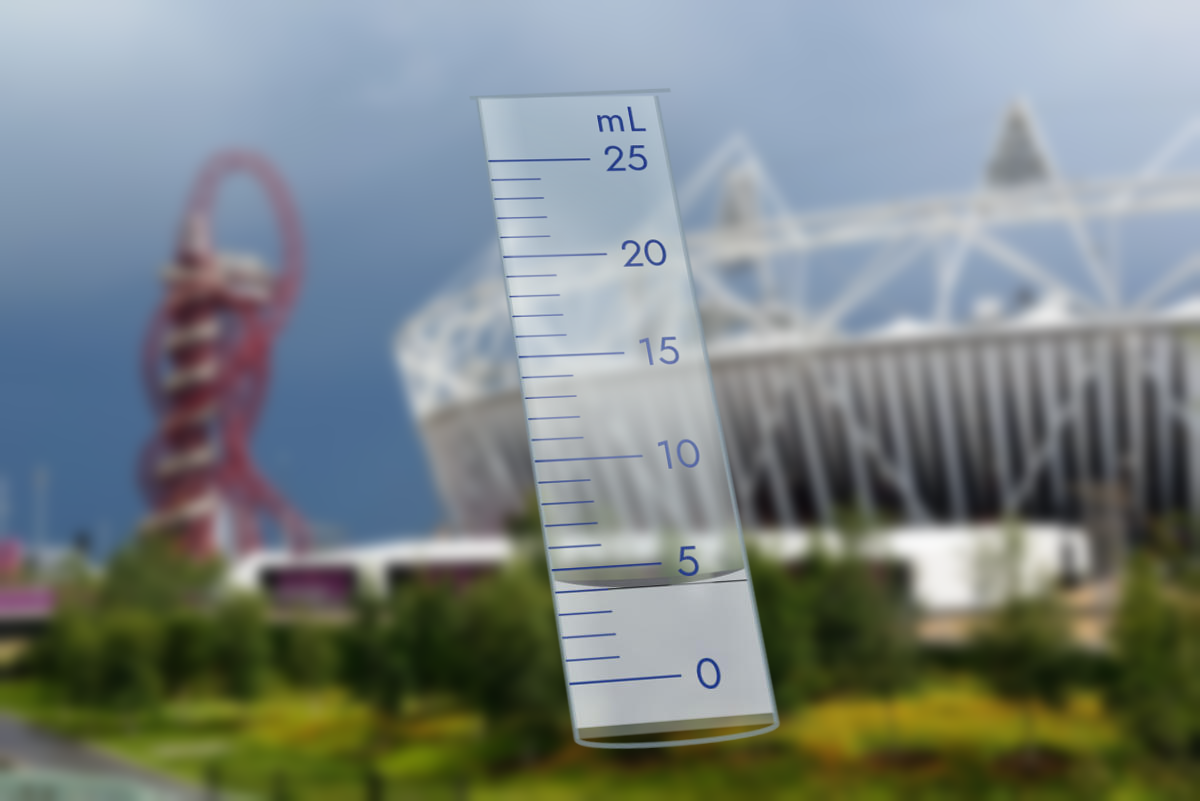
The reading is 4 mL
